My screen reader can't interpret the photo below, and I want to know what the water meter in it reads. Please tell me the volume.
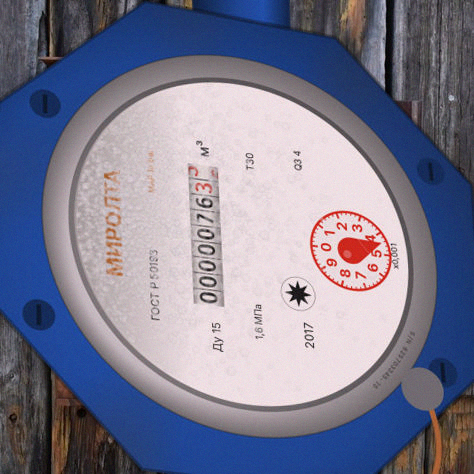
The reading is 76.354 m³
